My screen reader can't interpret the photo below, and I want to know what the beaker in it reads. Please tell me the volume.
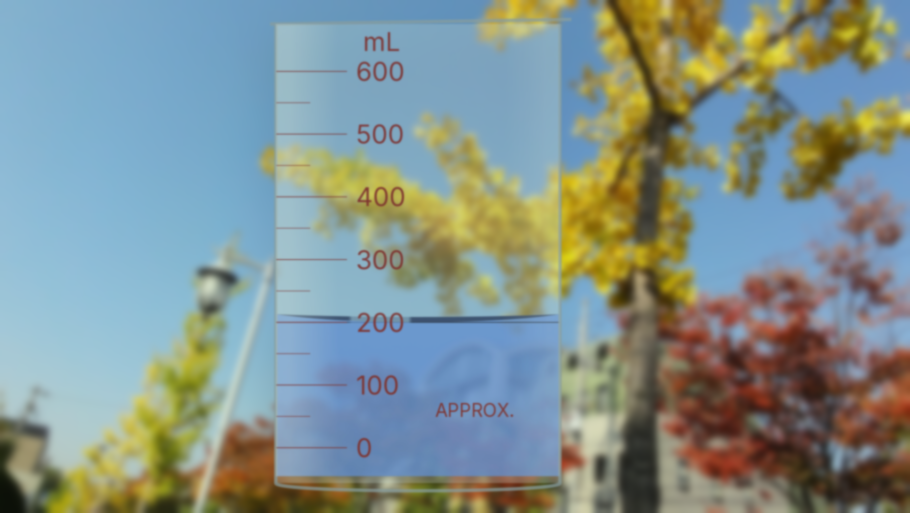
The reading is 200 mL
